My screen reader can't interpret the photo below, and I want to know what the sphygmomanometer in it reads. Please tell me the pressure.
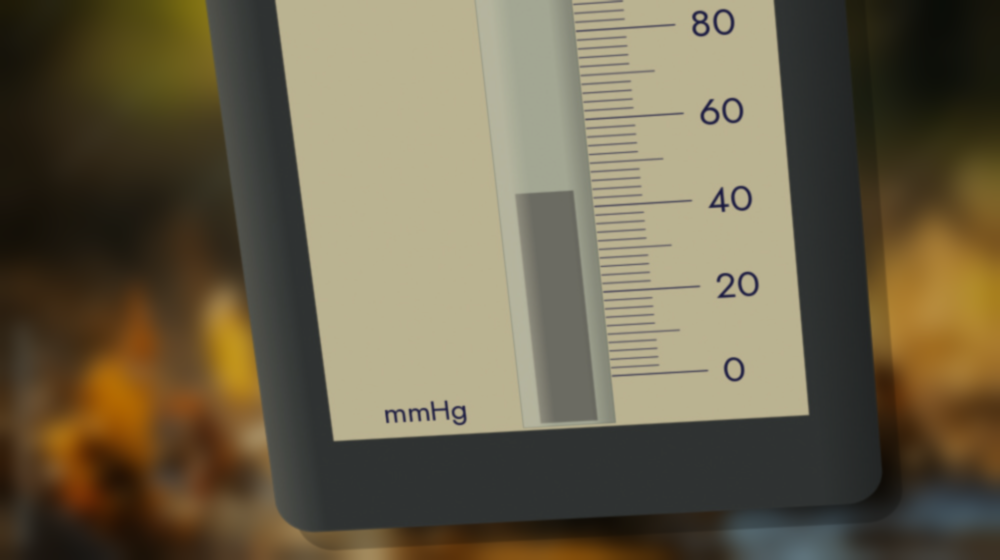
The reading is 44 mmHg
